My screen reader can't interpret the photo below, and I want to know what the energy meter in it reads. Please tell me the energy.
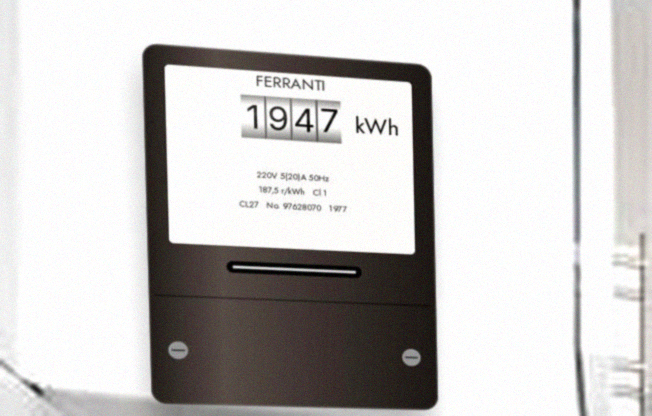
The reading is 1947 kWh
